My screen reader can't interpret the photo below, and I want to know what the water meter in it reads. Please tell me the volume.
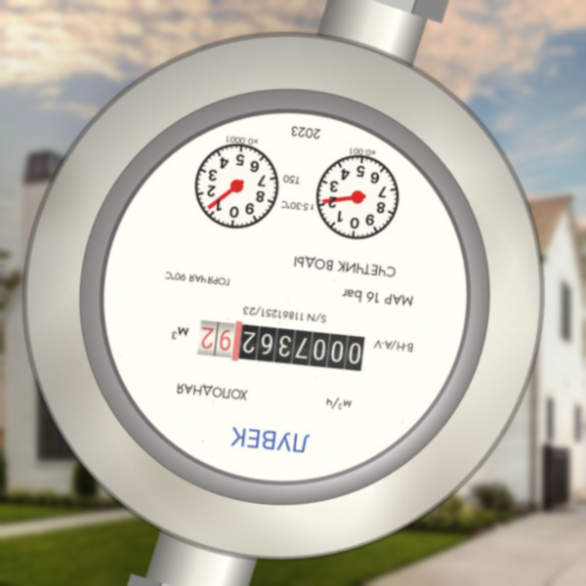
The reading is 7362.9221 m³
